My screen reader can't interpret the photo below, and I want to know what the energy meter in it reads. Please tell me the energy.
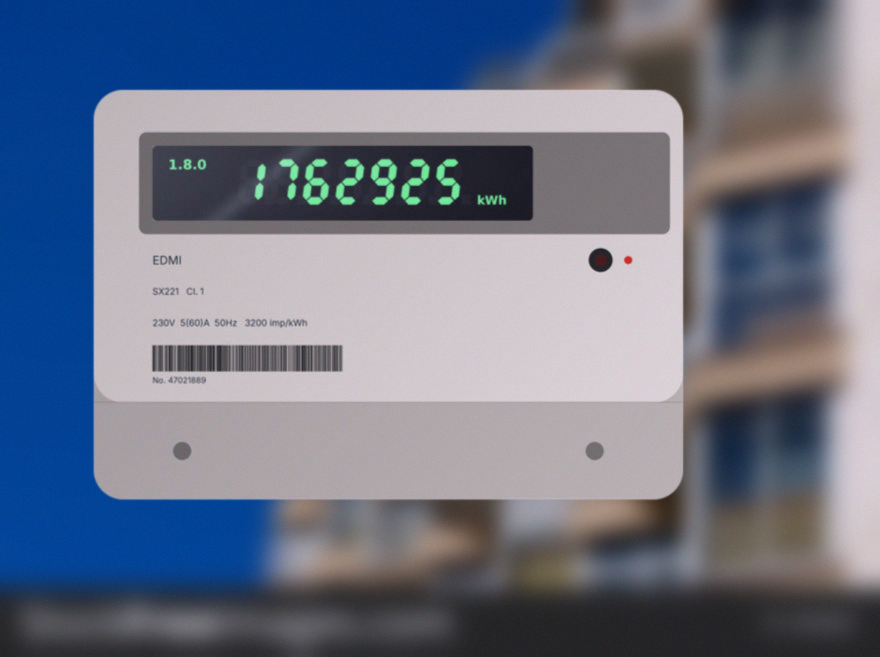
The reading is 1762925 kWh
